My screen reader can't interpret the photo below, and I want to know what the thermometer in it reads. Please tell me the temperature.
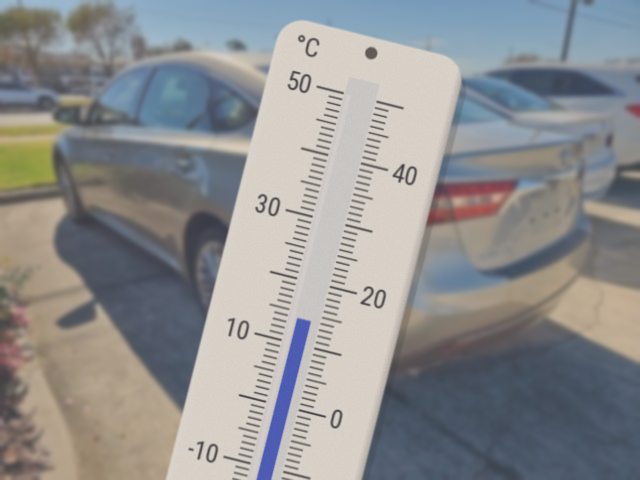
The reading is 14 °C
